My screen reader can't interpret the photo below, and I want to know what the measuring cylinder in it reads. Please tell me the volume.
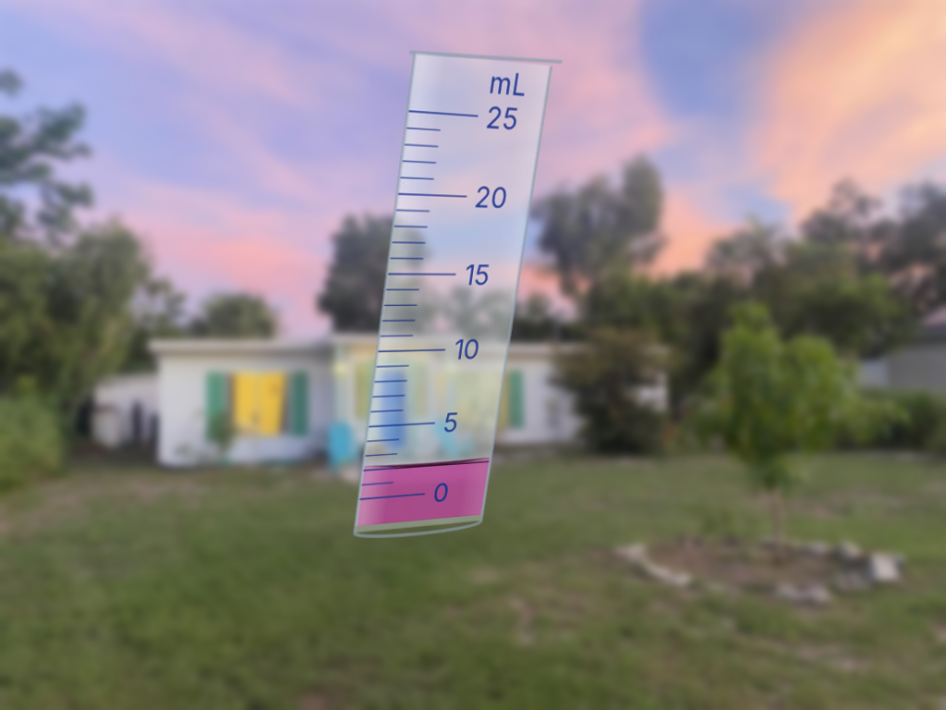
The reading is 2 mL
